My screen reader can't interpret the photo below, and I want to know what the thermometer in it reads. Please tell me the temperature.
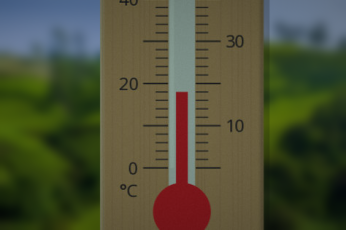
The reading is 18 °C
